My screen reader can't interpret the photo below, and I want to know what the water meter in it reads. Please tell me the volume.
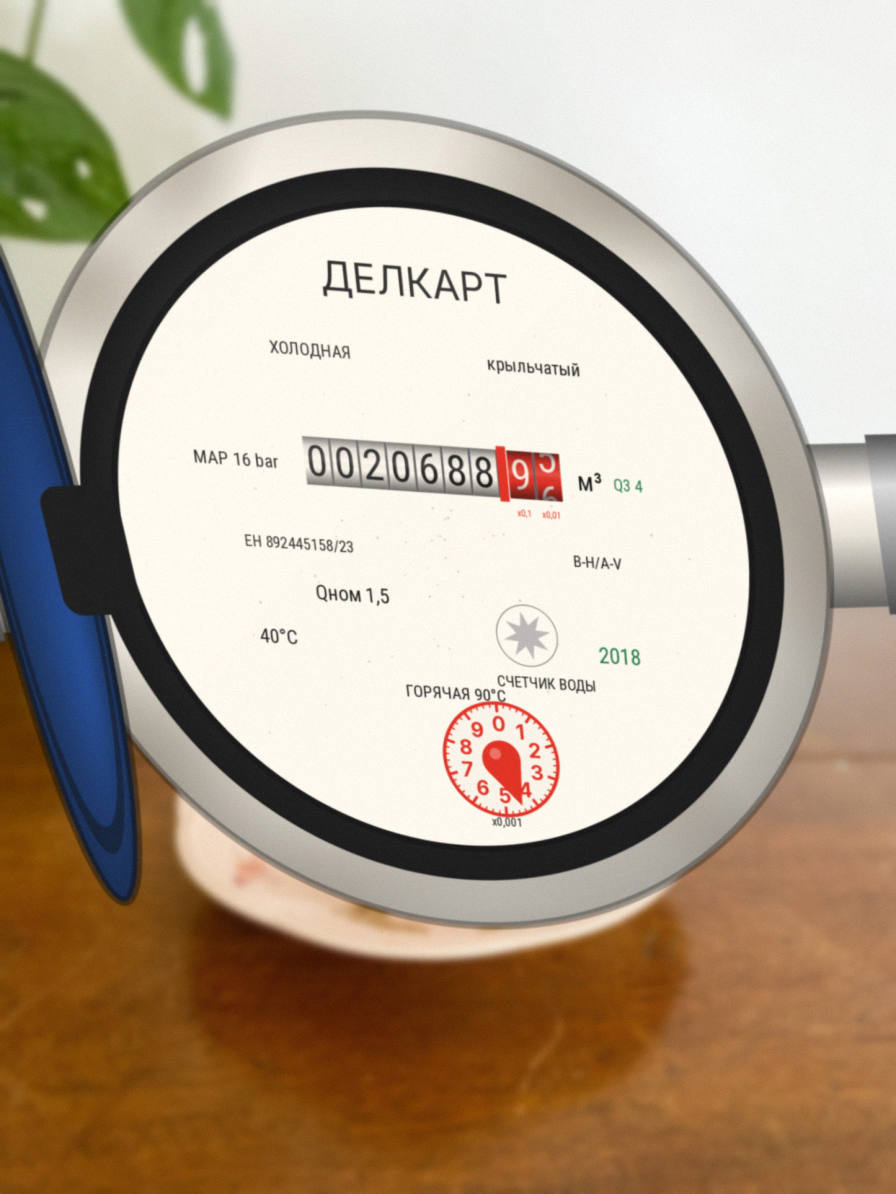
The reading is 20688.954 m³
